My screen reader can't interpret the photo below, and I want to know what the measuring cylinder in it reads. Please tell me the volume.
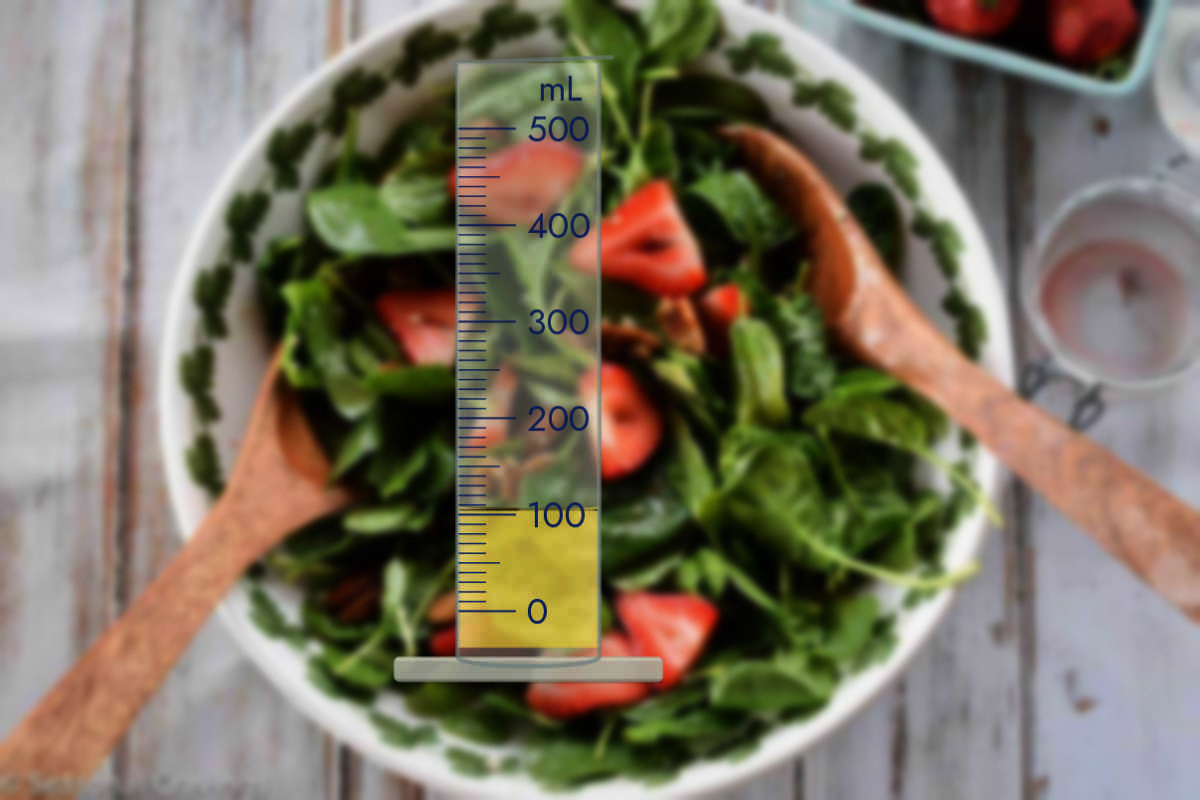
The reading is 105 mL
